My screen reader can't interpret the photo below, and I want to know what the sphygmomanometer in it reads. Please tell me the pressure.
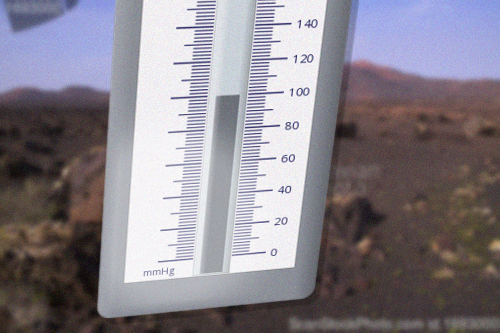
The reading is 100 mmHg
